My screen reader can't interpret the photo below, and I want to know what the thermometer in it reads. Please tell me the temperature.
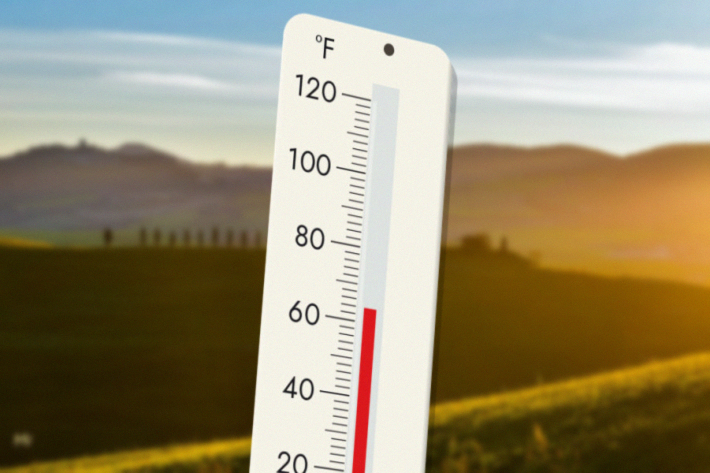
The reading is 64 °F
